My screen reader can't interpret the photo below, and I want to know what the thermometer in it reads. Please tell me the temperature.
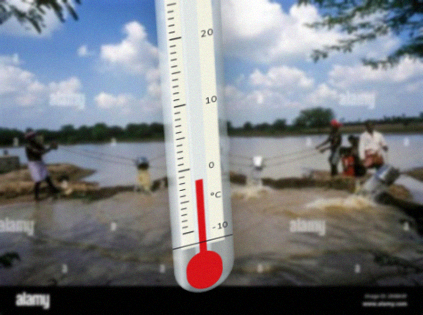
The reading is -2 °C
